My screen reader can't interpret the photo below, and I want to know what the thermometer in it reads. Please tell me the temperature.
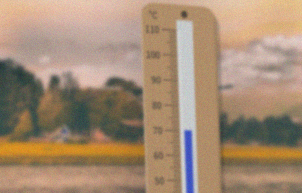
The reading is 70 °C
